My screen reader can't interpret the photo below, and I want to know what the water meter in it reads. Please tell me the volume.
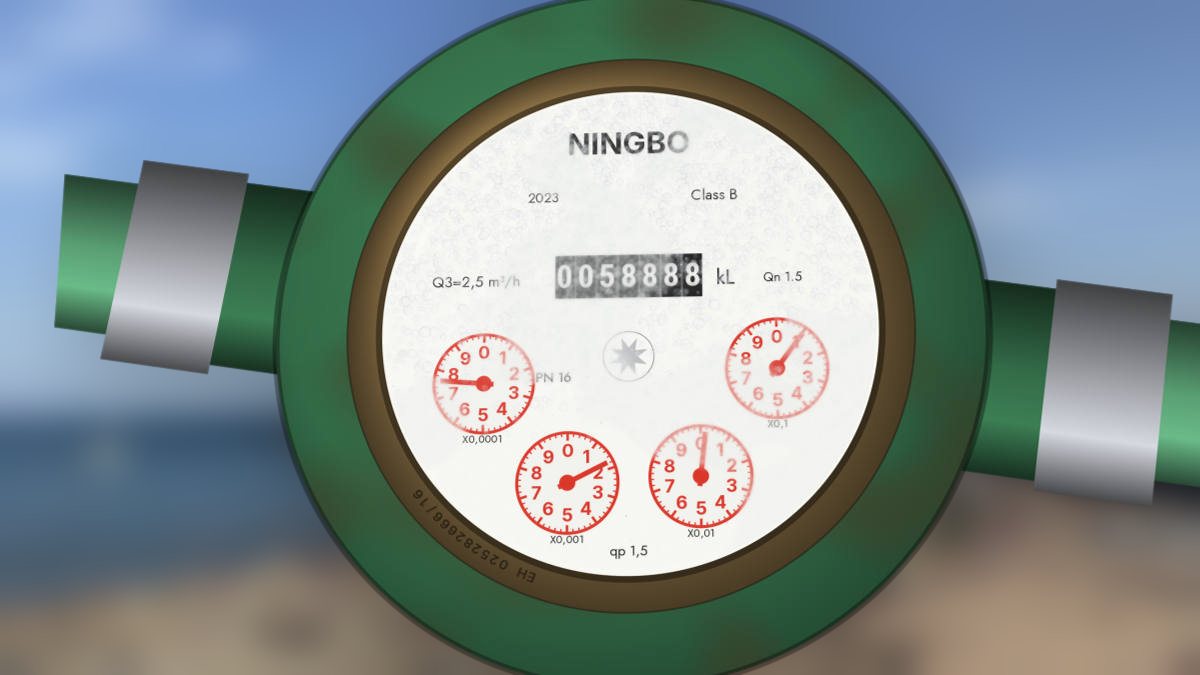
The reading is 58888.1017 kL
